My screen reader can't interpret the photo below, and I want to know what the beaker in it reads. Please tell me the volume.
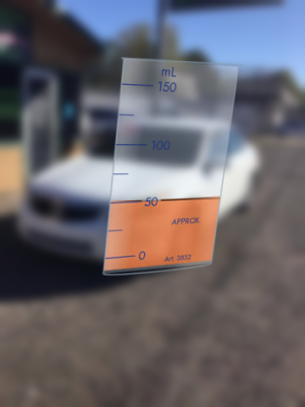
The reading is 50 mL
